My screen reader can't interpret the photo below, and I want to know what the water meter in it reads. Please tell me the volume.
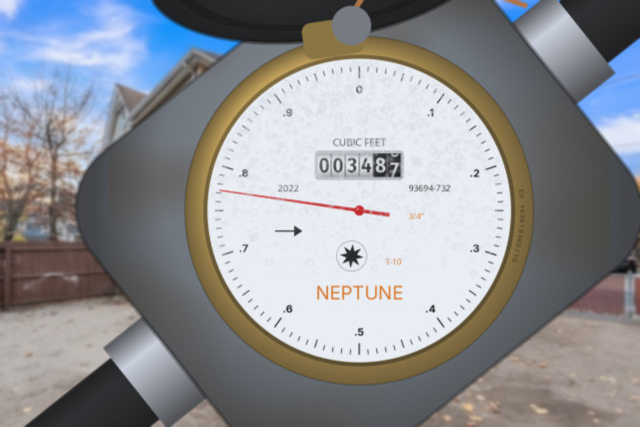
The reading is 3486.77 ft³
